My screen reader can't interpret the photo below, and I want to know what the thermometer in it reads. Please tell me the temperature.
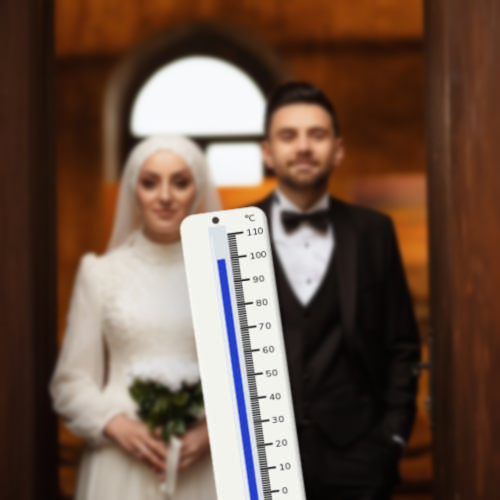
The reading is 100 °C
